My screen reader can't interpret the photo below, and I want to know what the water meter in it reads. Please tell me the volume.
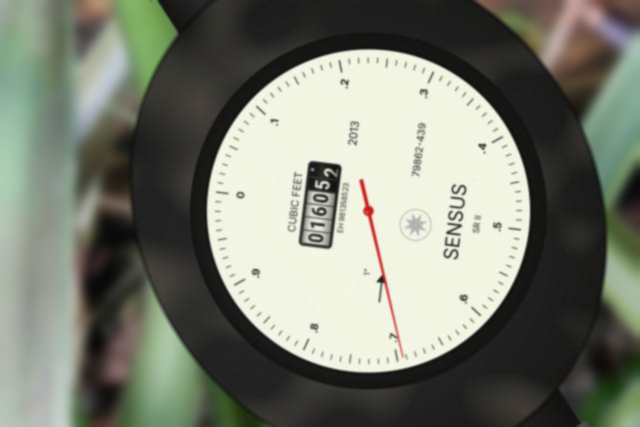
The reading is 16051.69 ft³
